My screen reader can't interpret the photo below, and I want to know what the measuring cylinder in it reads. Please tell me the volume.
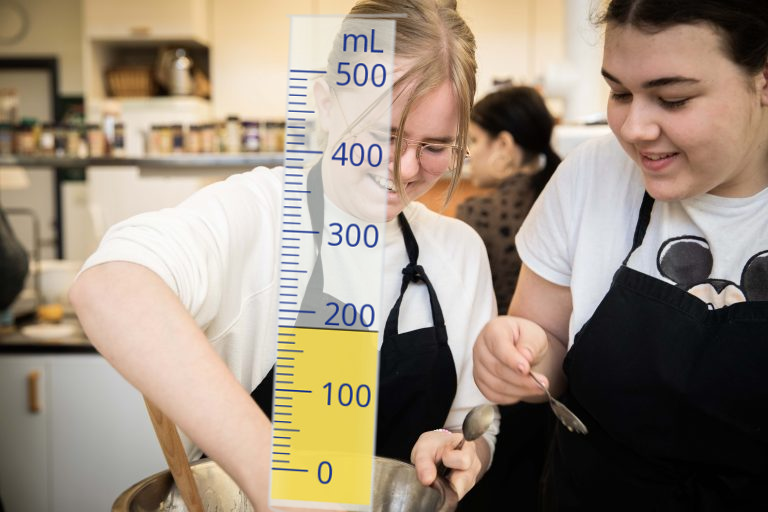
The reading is 180 mL
